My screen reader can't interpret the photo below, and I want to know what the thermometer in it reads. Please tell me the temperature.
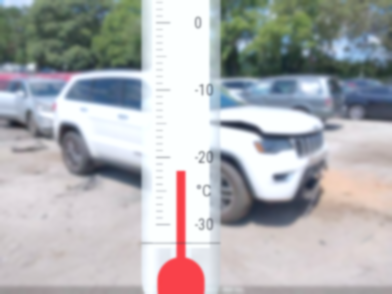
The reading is -22 °C
